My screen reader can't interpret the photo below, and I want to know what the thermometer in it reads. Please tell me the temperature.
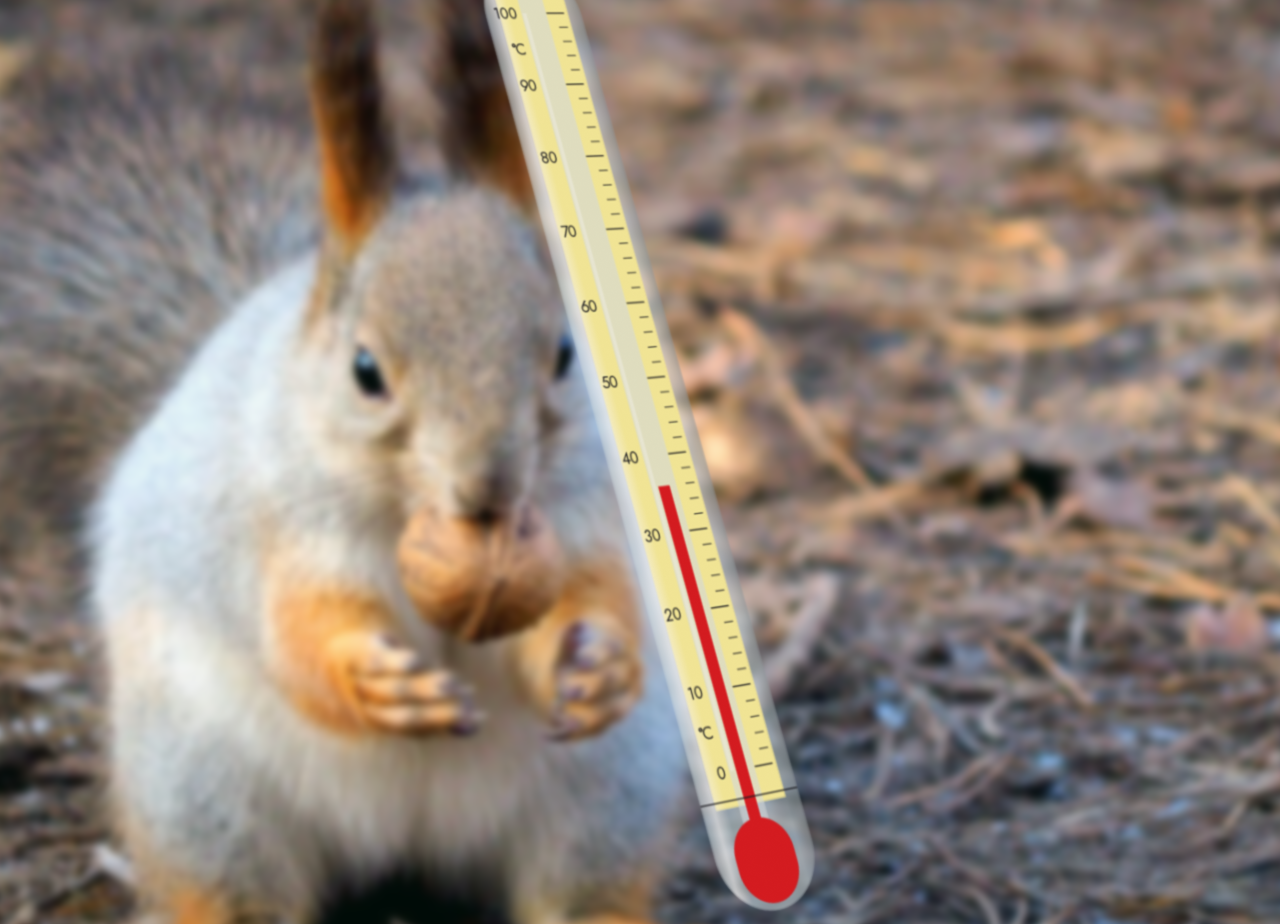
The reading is 36 °C
